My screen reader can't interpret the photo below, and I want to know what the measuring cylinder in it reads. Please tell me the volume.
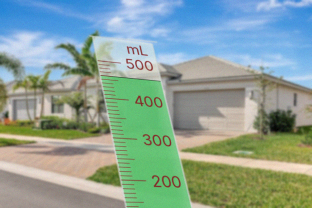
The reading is 460 mL
